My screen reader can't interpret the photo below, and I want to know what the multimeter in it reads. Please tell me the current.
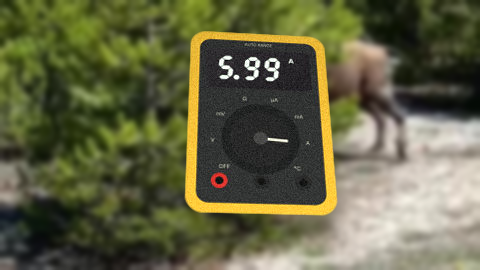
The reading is 5.99 A
